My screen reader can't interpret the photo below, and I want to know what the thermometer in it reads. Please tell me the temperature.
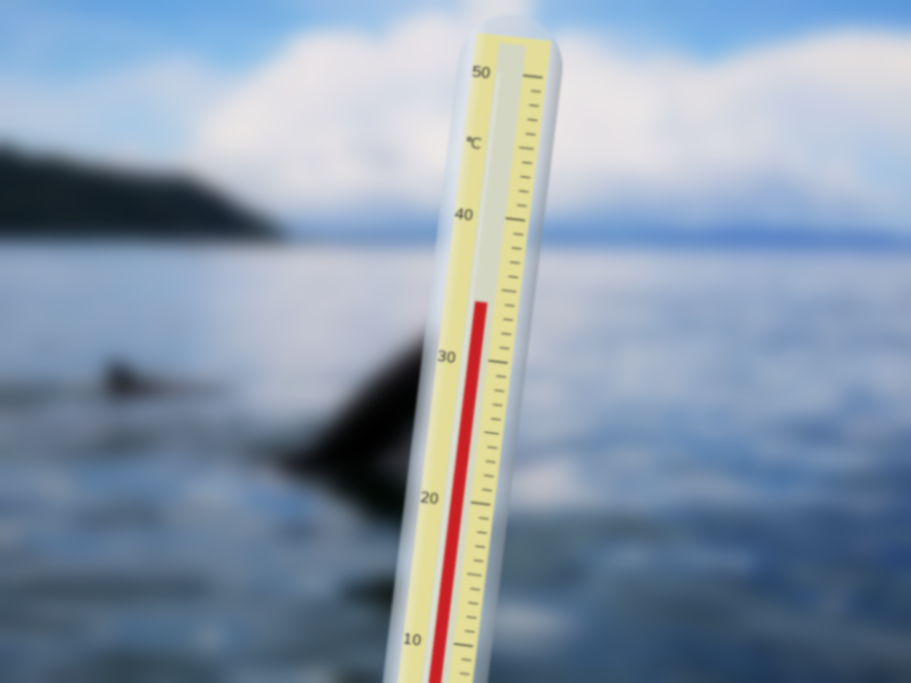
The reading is 34 °C
